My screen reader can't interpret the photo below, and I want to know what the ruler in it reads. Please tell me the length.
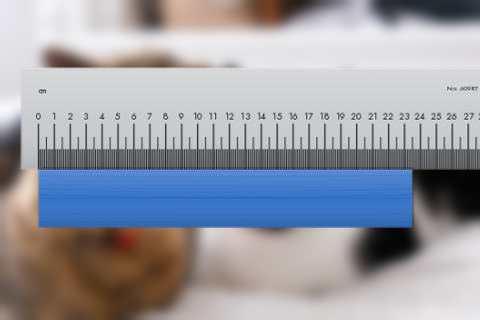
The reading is 23.5 cm
